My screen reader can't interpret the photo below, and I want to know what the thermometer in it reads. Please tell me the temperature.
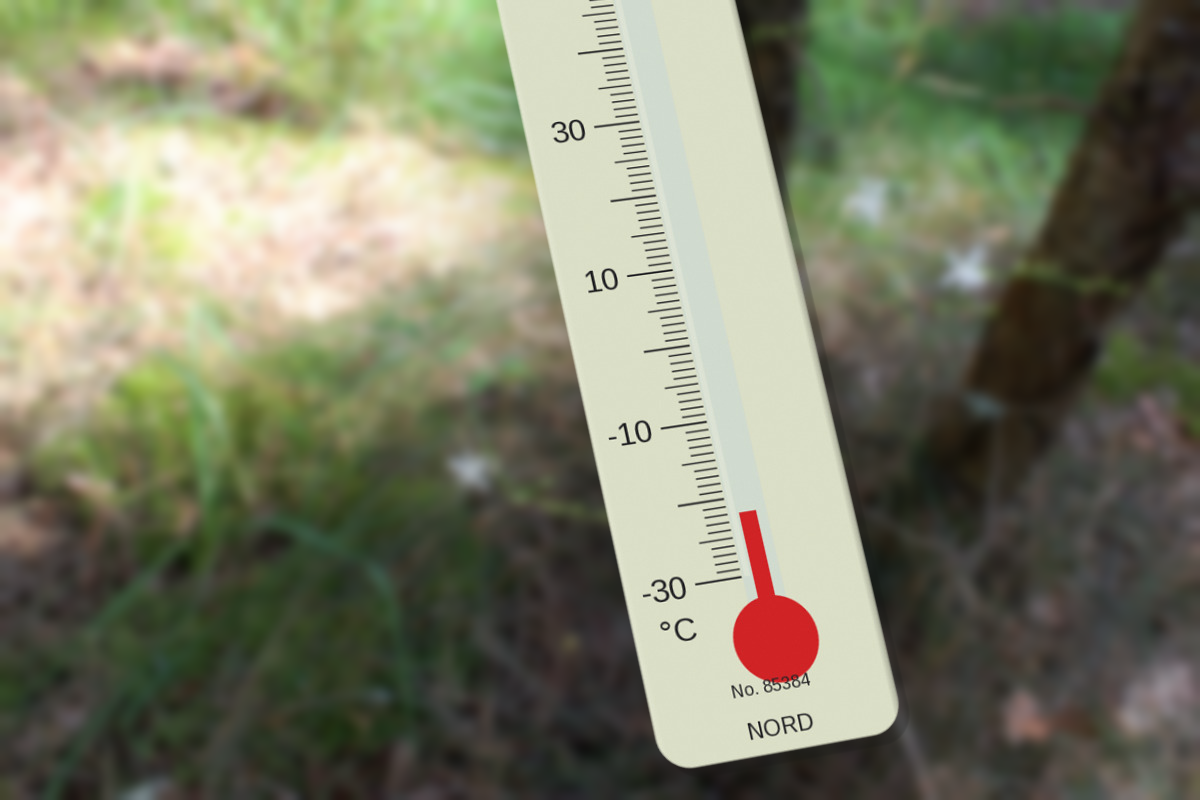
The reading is -22 °C
